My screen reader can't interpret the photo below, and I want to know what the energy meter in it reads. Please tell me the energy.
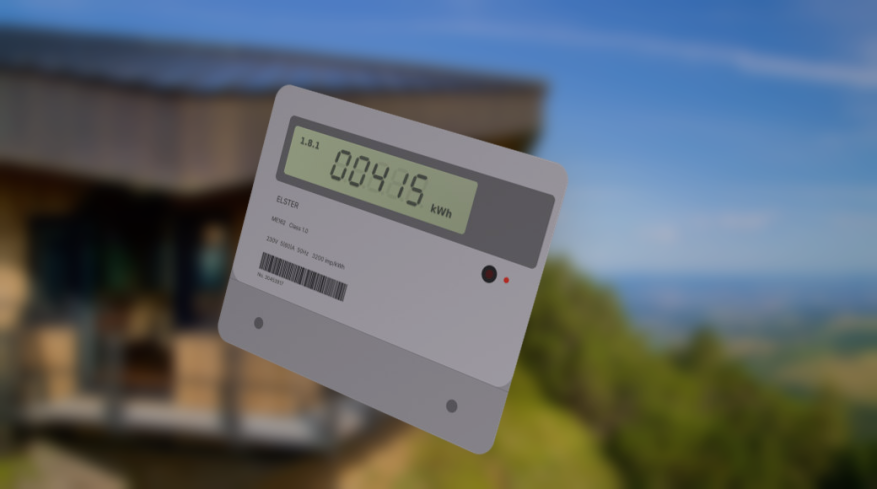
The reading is 415 kWh
